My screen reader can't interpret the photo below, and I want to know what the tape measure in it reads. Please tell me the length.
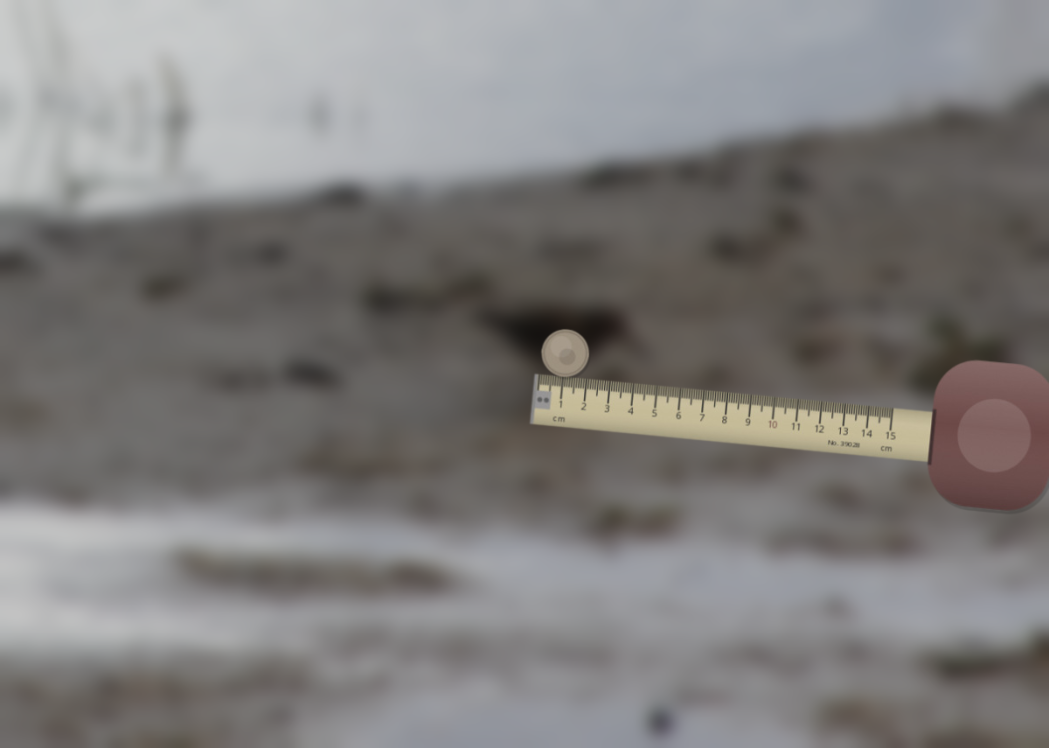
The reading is 2 cm
